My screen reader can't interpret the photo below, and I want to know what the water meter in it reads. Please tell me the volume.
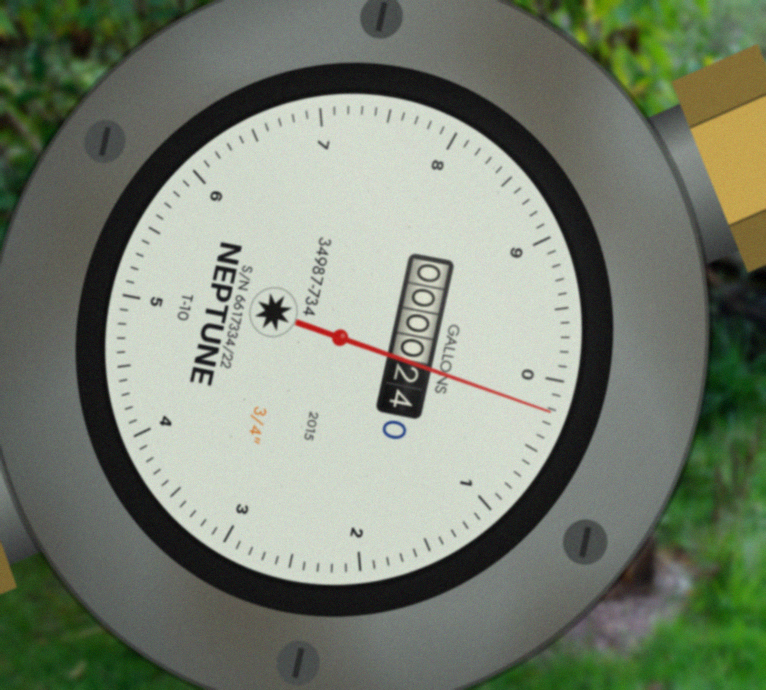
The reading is 240.2 gal
